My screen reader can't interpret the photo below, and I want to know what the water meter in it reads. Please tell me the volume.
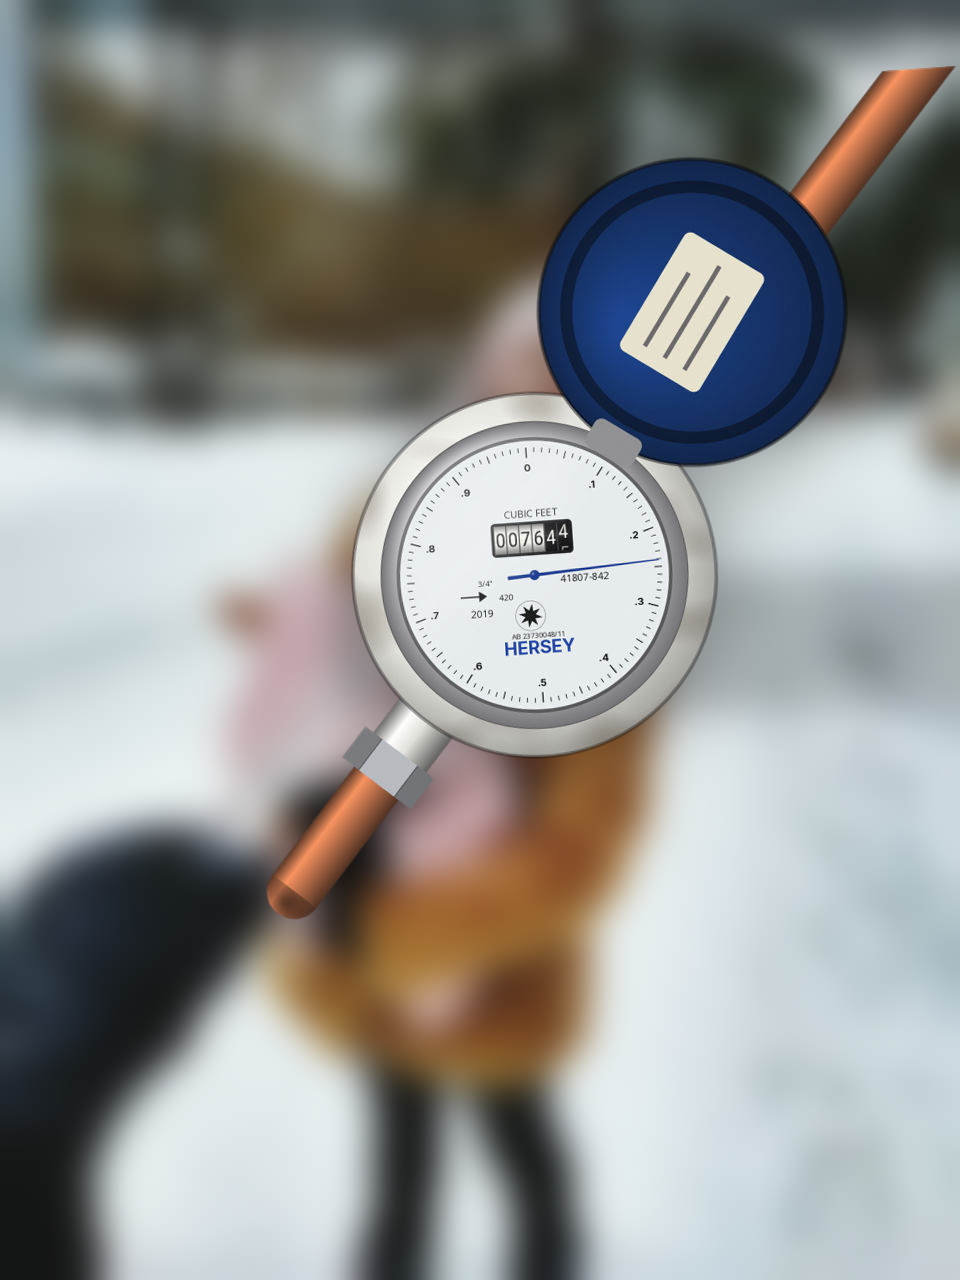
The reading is 7644.24 ft³
